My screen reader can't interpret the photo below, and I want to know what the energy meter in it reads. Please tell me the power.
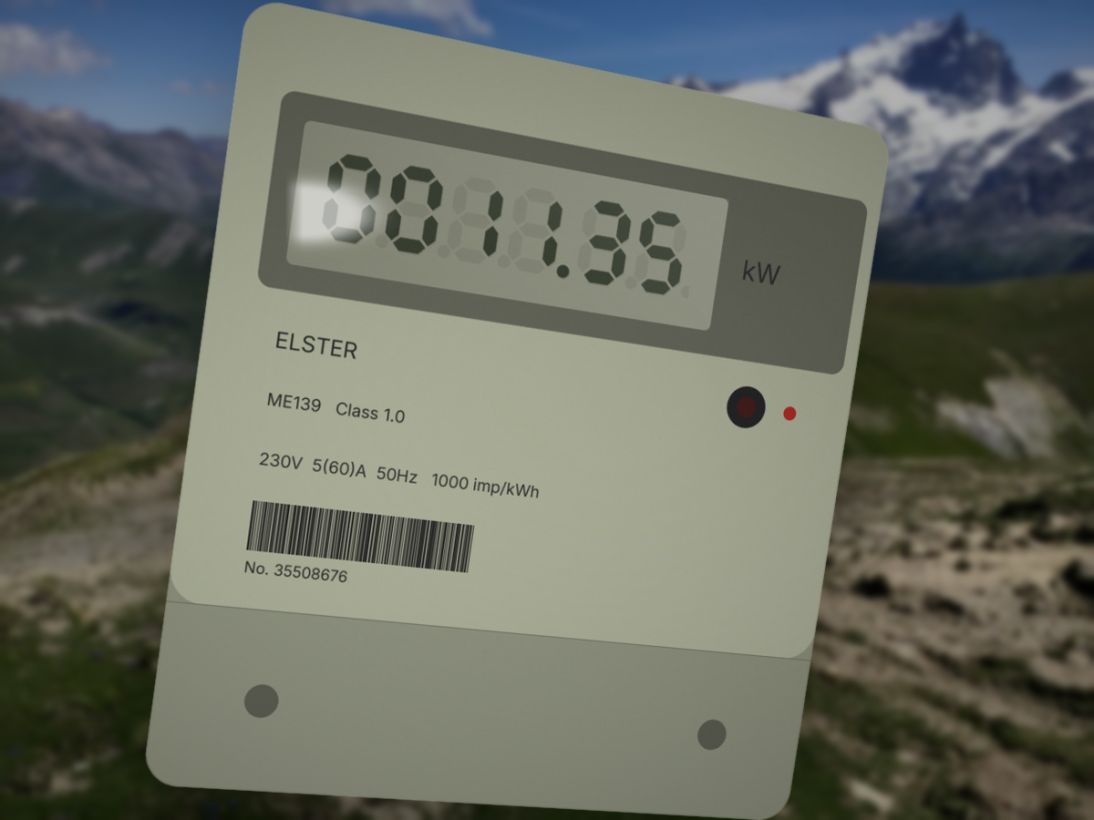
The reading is 11.35 kW
